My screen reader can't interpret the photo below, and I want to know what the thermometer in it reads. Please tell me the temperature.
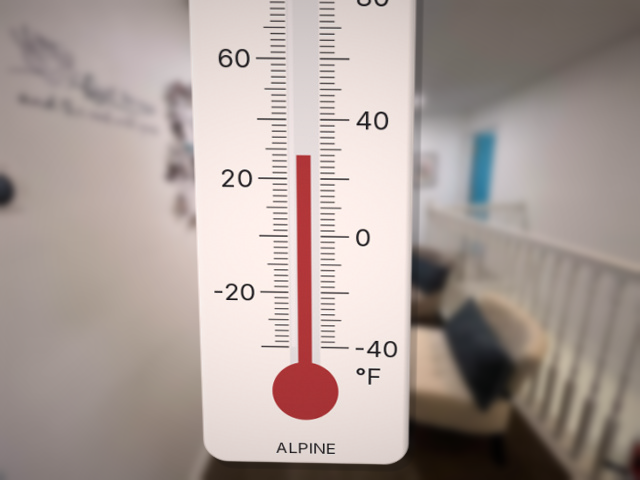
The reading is 28 °F
